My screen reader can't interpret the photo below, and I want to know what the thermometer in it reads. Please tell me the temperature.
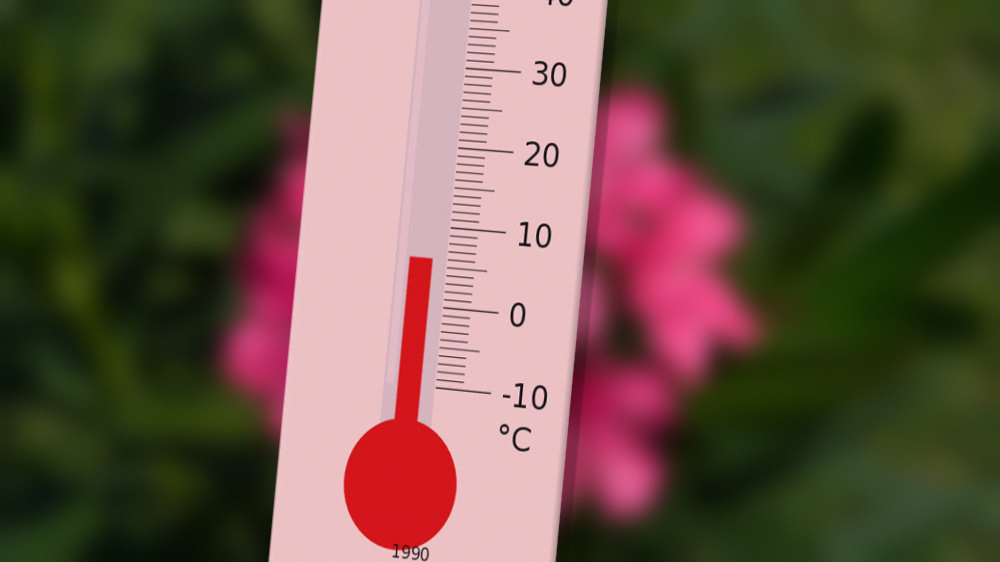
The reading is 6 °C
